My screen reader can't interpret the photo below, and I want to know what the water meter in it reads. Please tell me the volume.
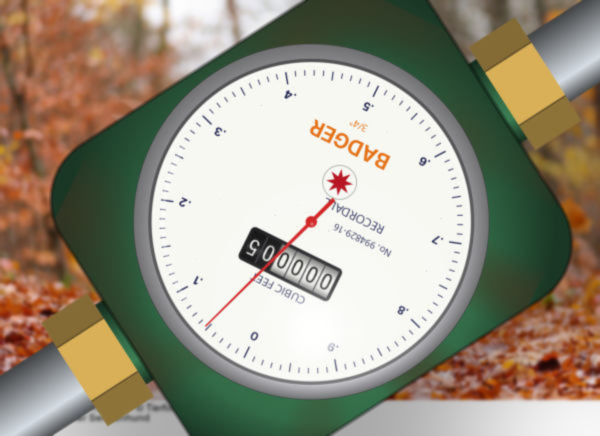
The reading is 5.05 ft³
